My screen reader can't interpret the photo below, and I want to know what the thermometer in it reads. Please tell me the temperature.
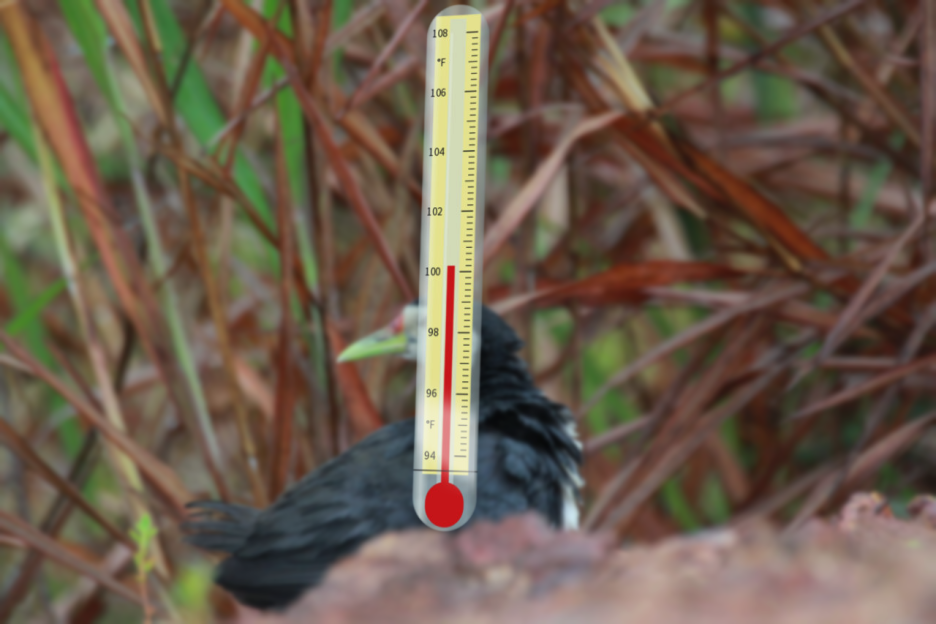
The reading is 100.2 °F
